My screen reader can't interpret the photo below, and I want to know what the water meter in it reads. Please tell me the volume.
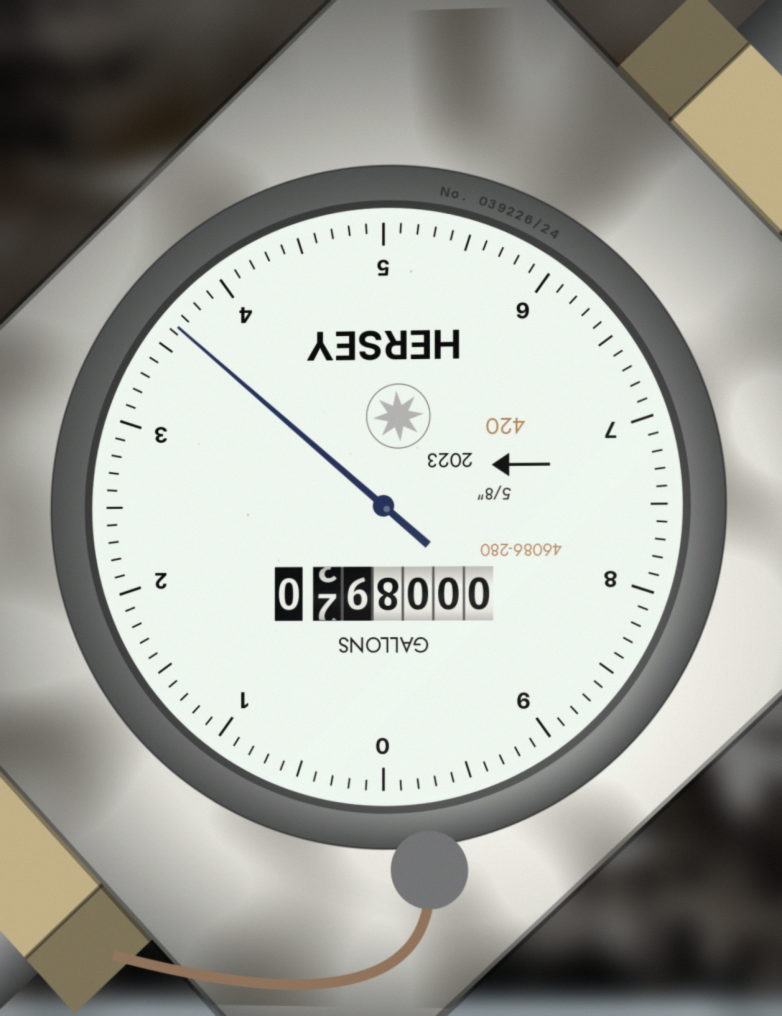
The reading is 8923.6 gal
